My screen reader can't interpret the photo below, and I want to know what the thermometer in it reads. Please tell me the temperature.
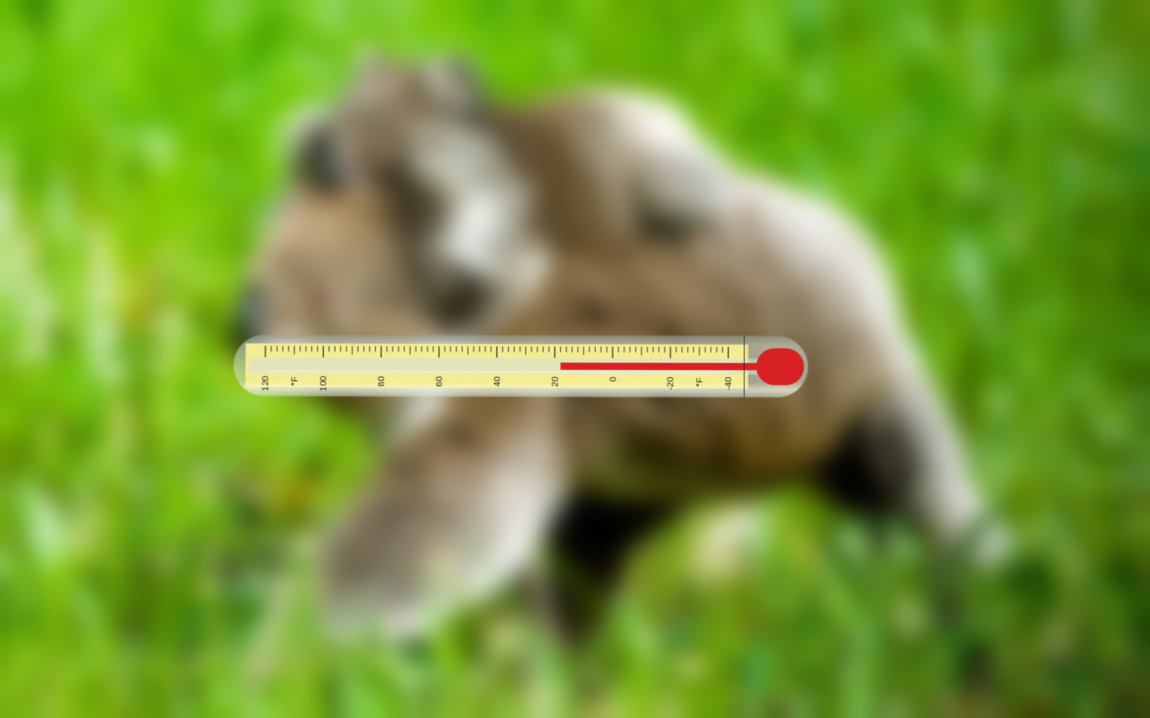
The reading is 18 °F
